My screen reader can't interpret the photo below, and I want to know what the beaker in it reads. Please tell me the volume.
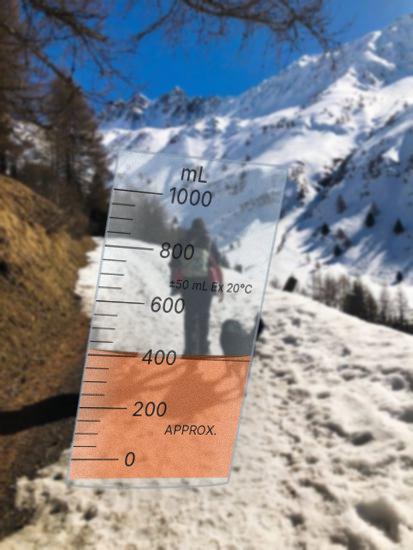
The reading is 400 mL
